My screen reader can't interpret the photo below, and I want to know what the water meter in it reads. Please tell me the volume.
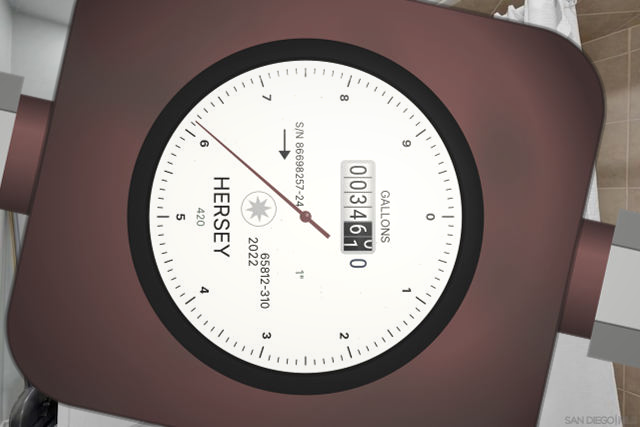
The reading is 34606.1 gal
